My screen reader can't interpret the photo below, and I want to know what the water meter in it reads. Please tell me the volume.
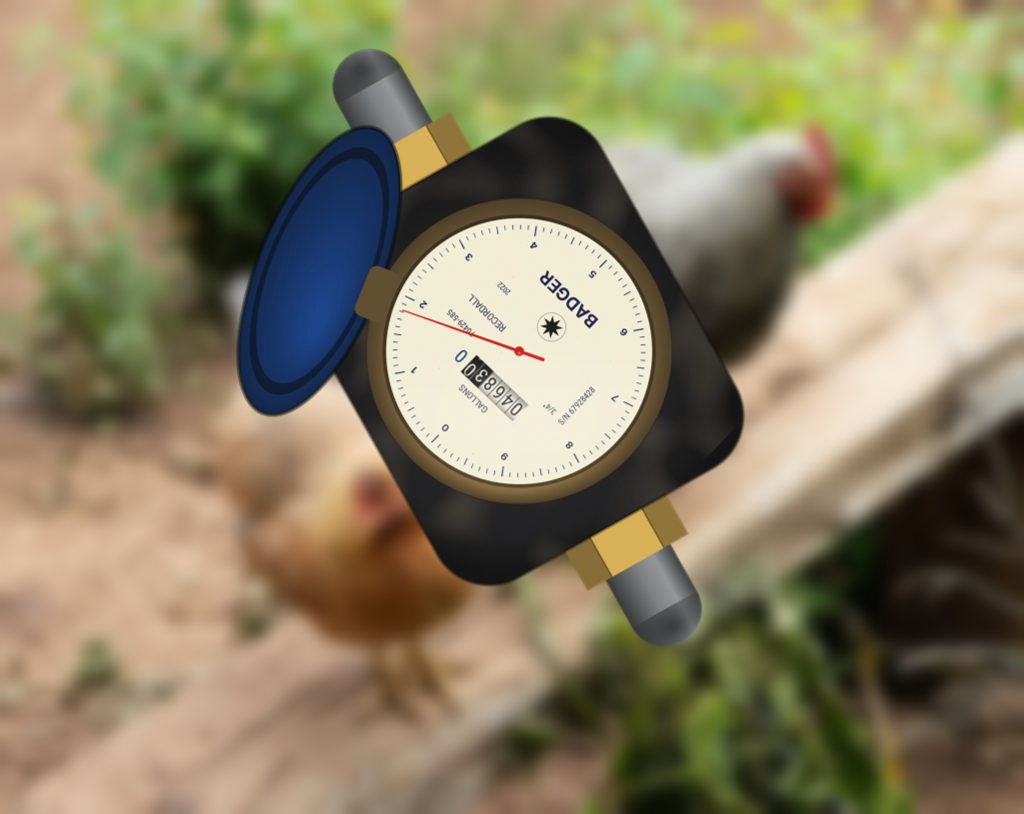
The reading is 468301.8 gal
